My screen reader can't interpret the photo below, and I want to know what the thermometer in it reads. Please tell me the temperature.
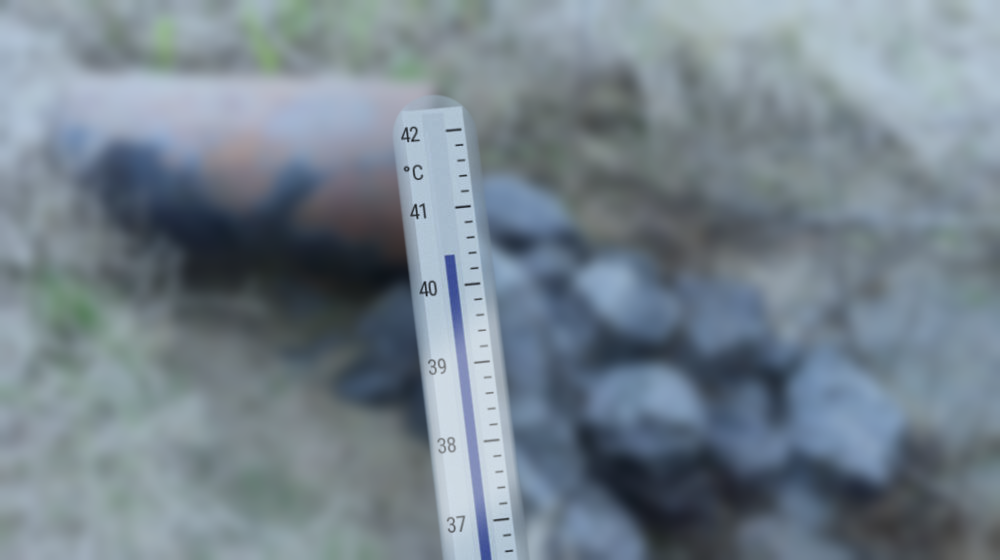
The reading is 40.4 °C
